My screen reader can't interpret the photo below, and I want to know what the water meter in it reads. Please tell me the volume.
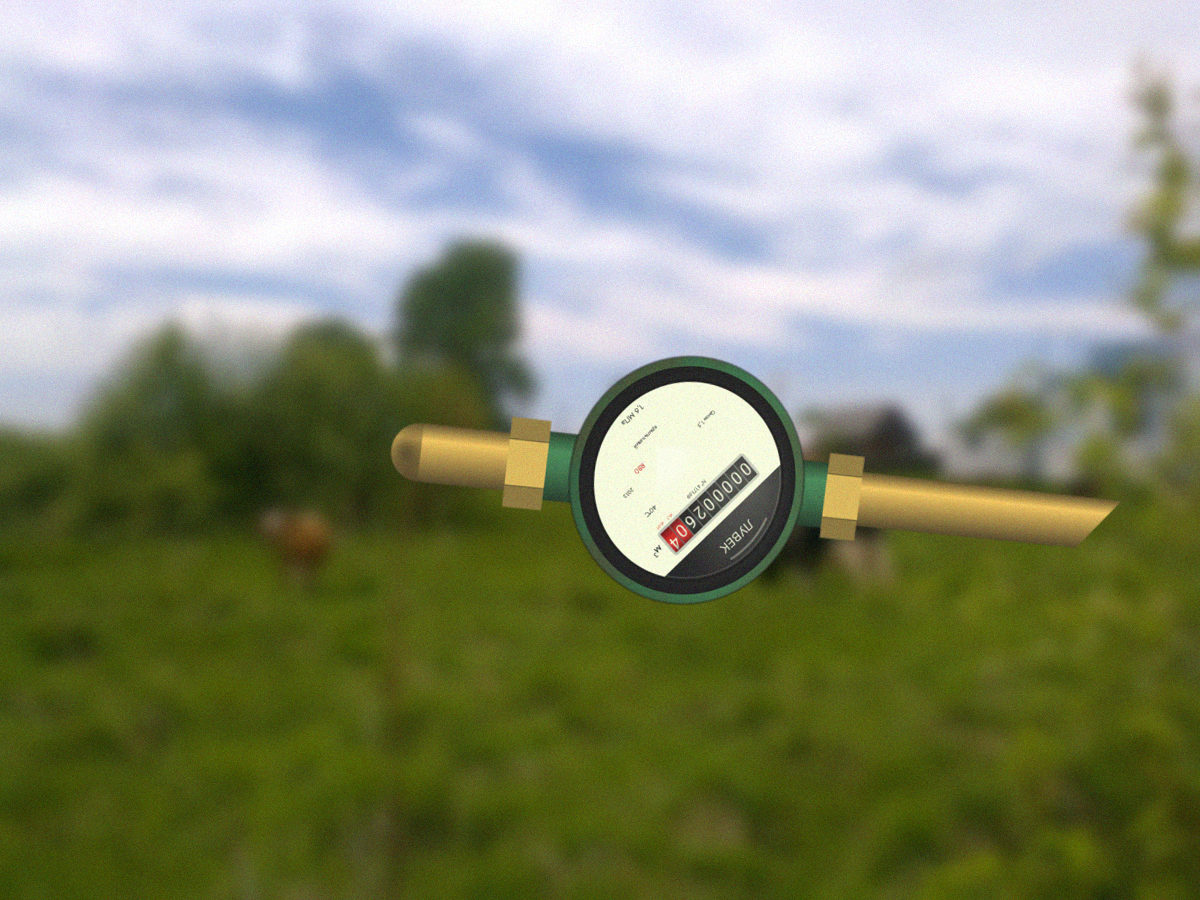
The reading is 26.04 m³
